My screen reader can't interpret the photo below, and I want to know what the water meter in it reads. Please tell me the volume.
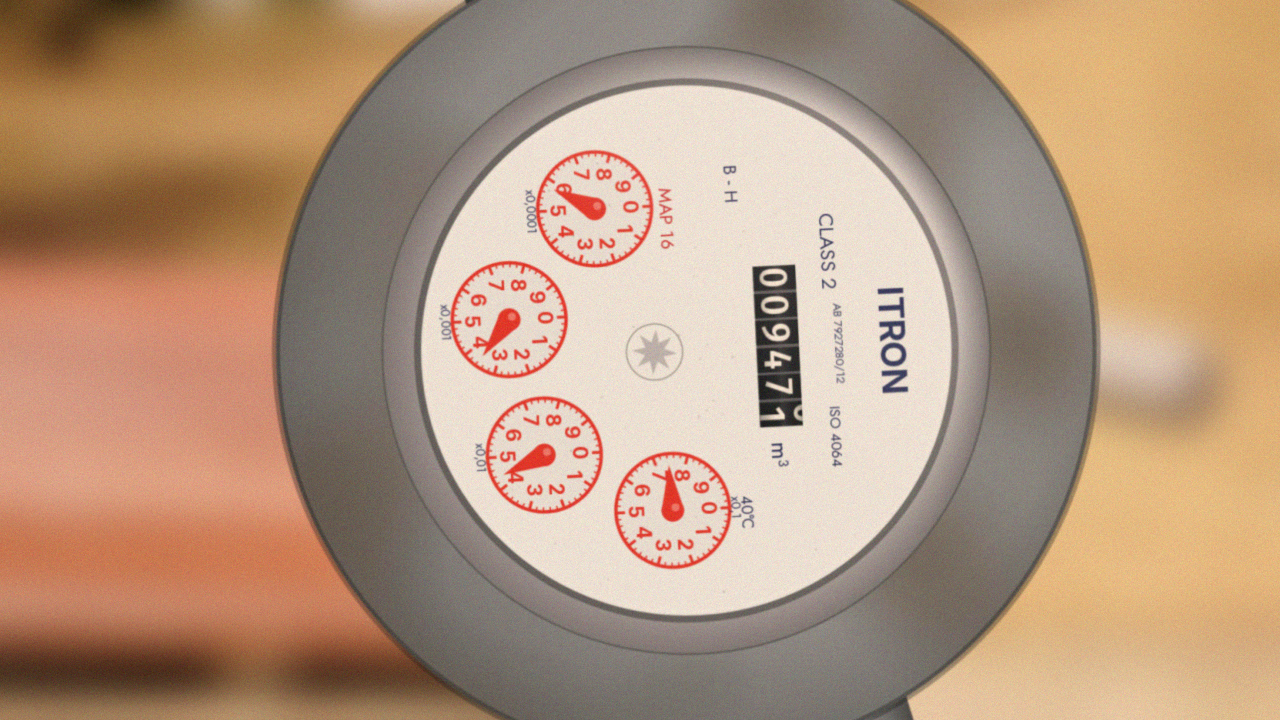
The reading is 9470.7435 m³
